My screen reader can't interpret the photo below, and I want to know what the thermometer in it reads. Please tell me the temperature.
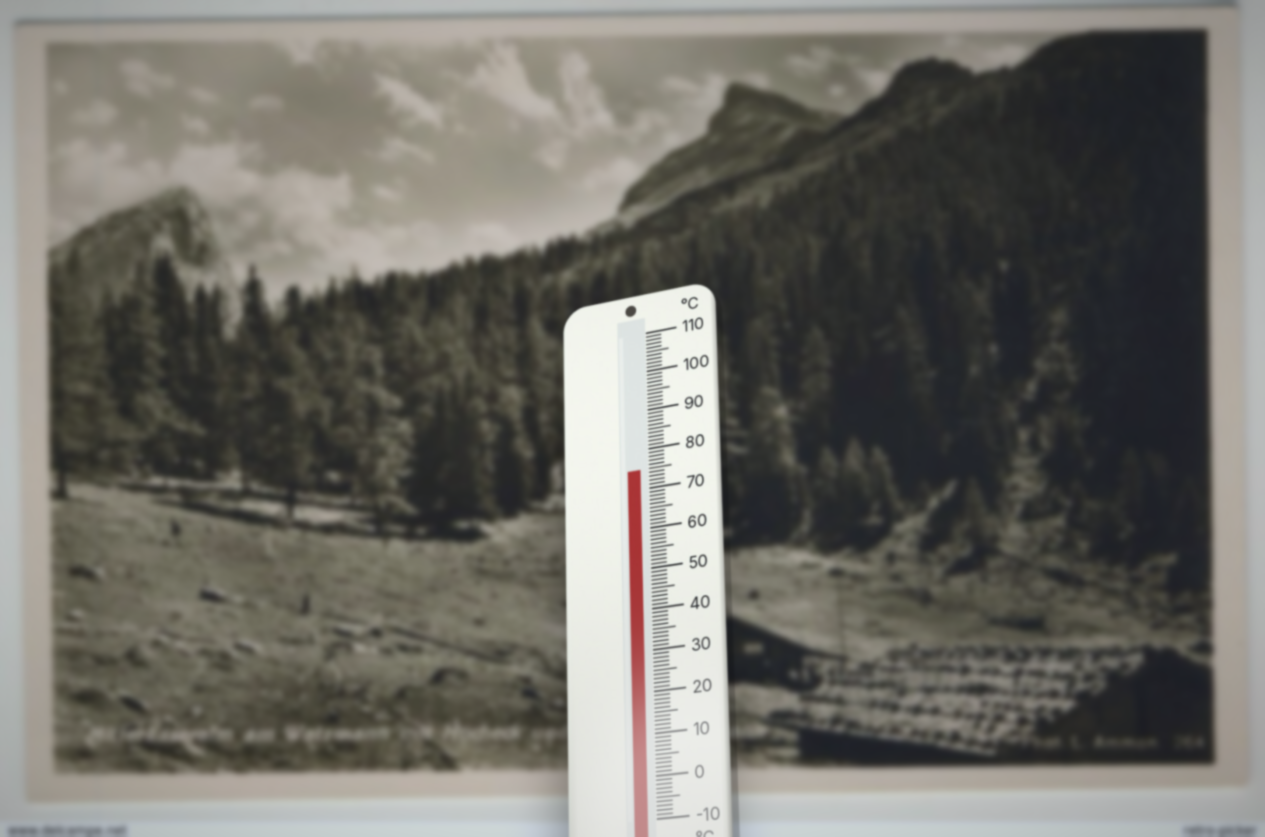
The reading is 75 °C
